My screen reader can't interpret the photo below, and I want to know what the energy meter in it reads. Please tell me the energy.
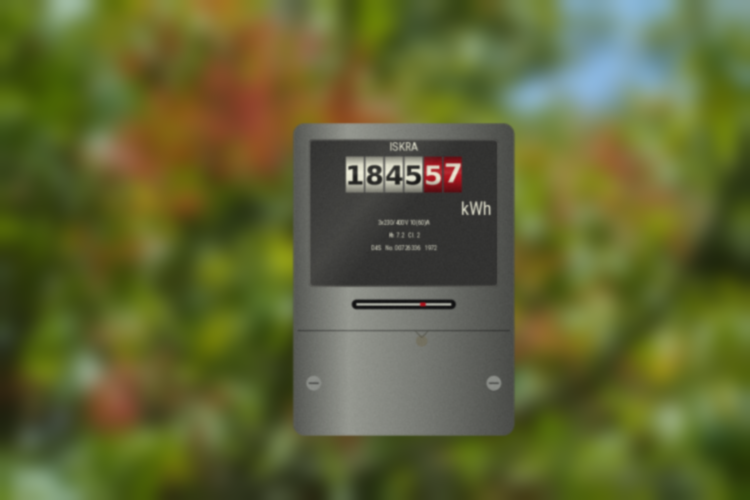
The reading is 1845.57 kWh
